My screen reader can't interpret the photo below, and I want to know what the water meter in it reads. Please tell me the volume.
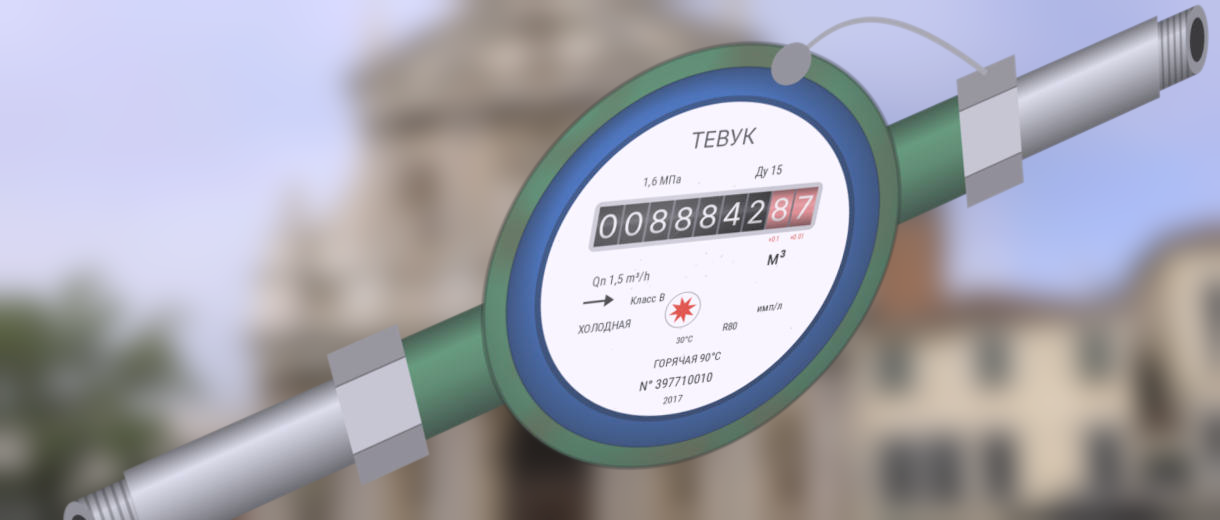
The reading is 88842.87 m³
